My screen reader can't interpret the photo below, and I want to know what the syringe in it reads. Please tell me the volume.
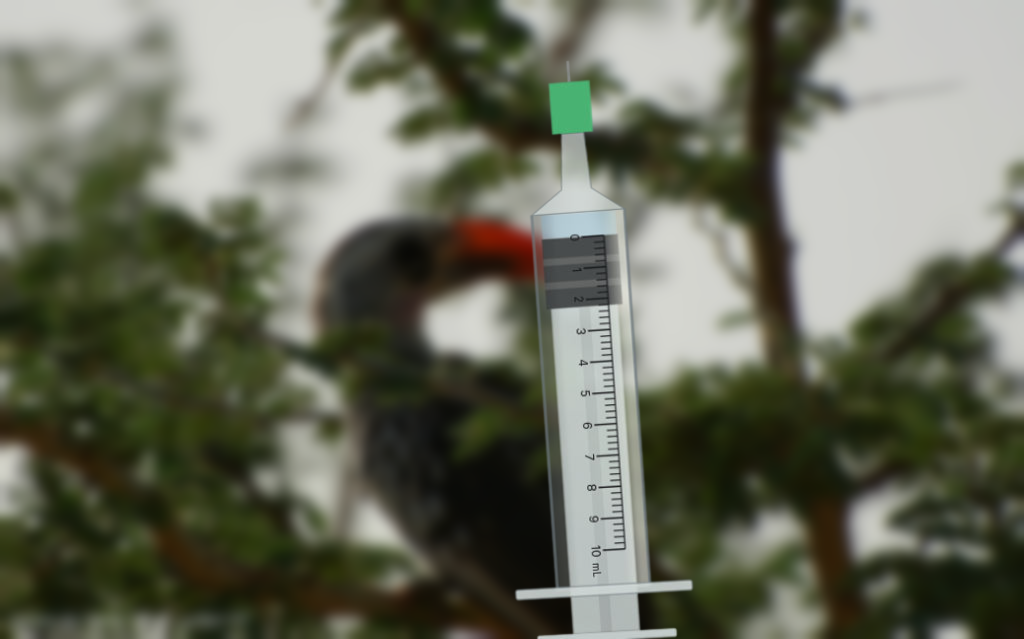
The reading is 0 mL
